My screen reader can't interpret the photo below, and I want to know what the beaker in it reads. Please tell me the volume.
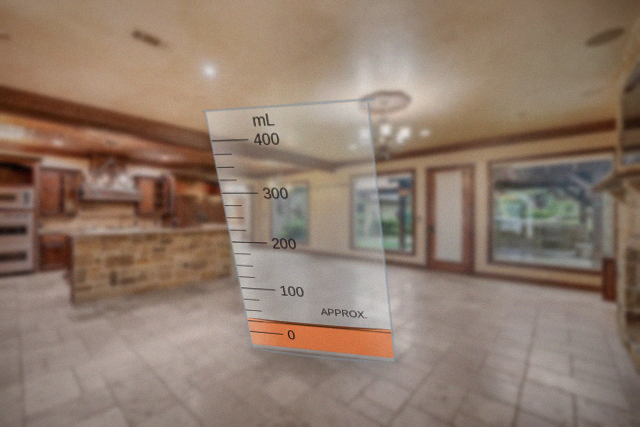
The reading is 25 mL
